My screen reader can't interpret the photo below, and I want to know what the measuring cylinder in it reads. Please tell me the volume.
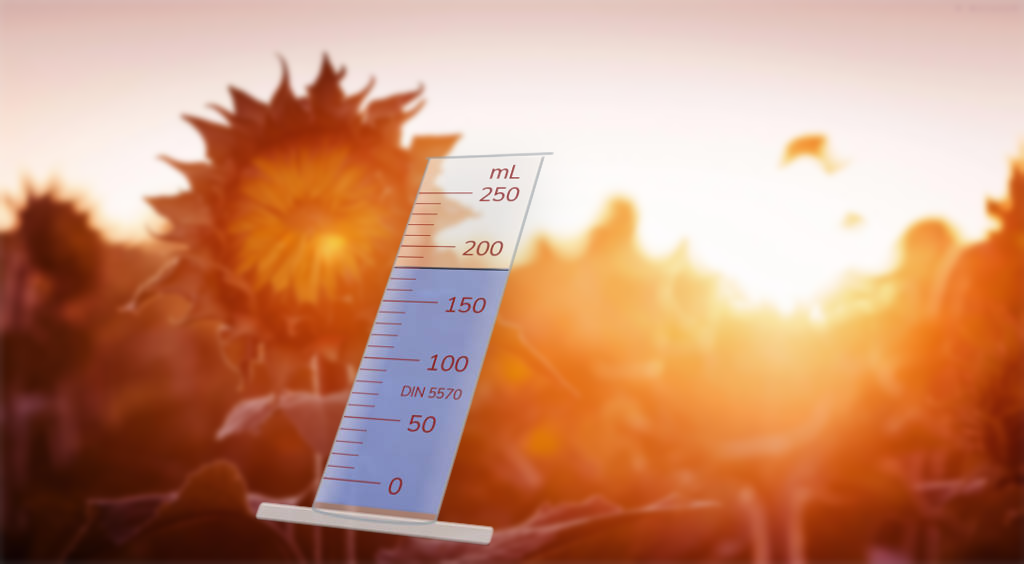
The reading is 180 mL
